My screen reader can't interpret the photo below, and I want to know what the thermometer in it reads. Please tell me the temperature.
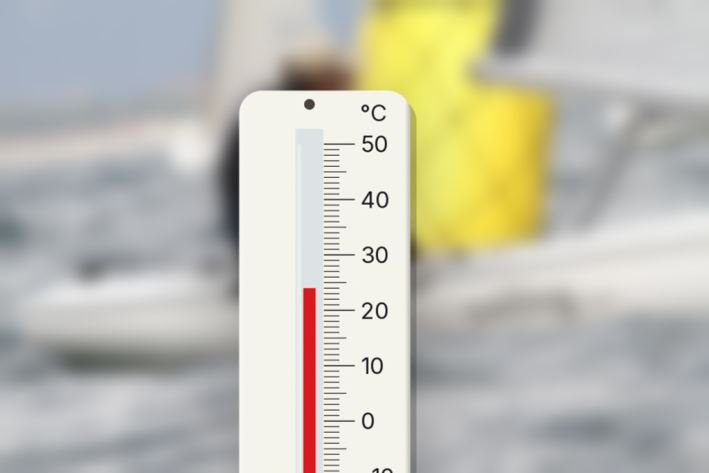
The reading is 24 °C
